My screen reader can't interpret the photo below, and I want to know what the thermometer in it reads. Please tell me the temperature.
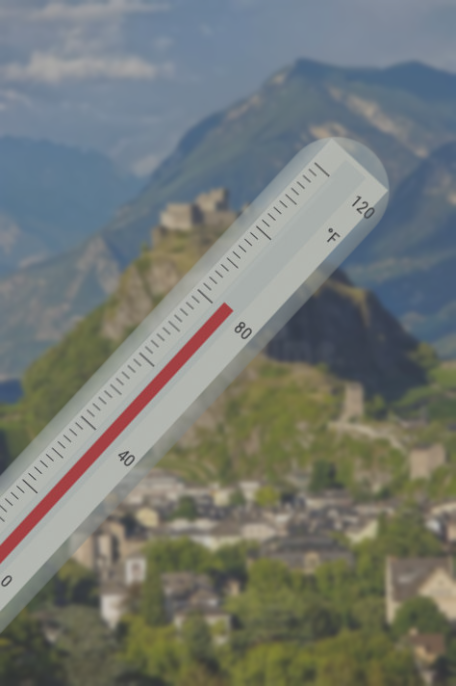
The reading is 82 °F
